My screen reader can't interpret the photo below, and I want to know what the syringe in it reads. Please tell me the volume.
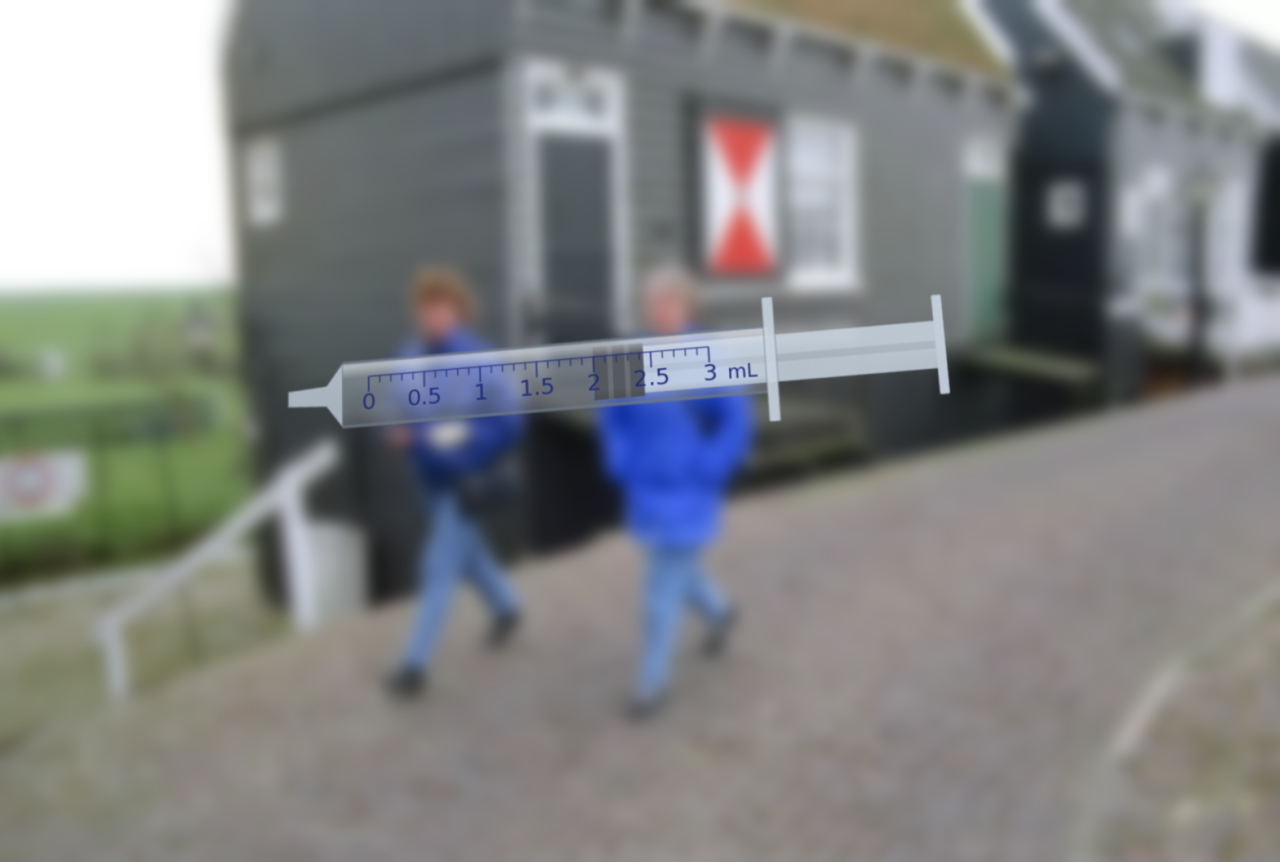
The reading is 2 mL
